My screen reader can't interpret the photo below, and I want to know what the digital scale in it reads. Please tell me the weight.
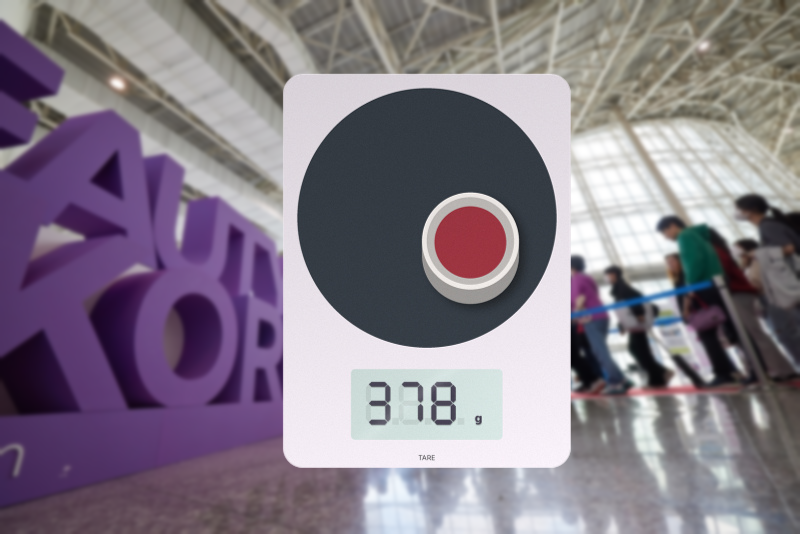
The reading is 378 g
